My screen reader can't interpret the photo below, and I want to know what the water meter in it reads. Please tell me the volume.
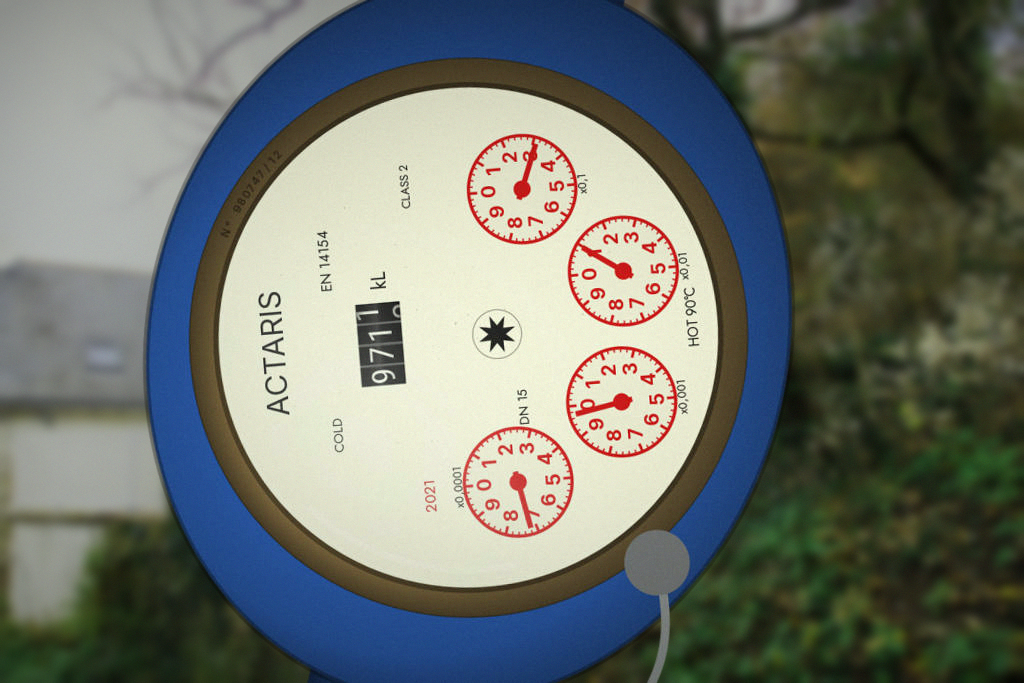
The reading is 9711.3097 kL
